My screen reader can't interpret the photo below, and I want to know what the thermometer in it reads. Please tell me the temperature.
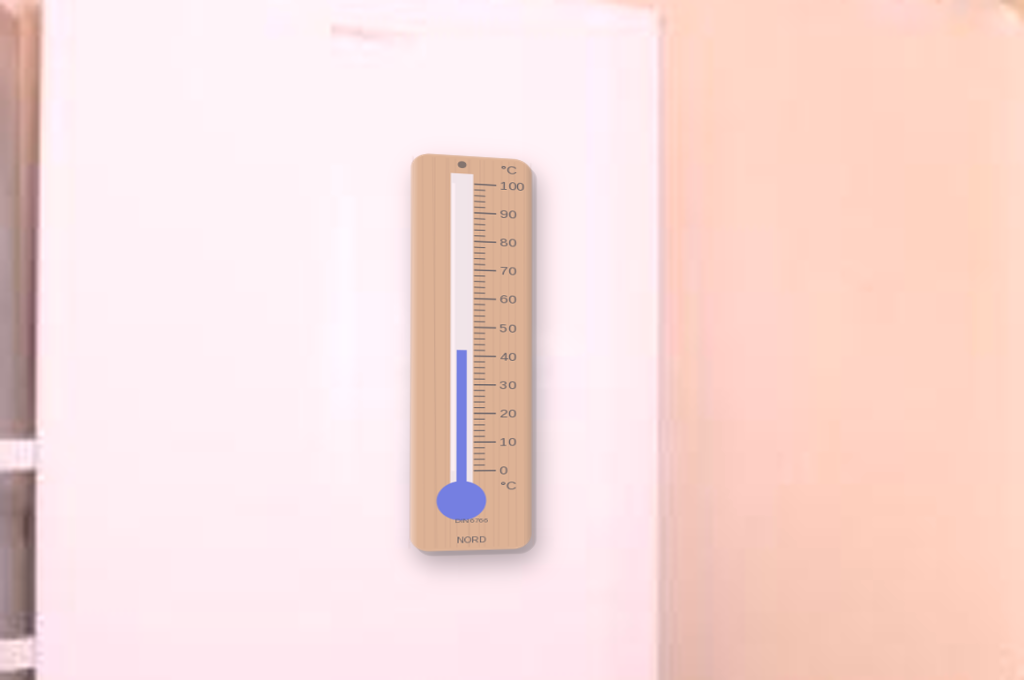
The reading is 42 °C
